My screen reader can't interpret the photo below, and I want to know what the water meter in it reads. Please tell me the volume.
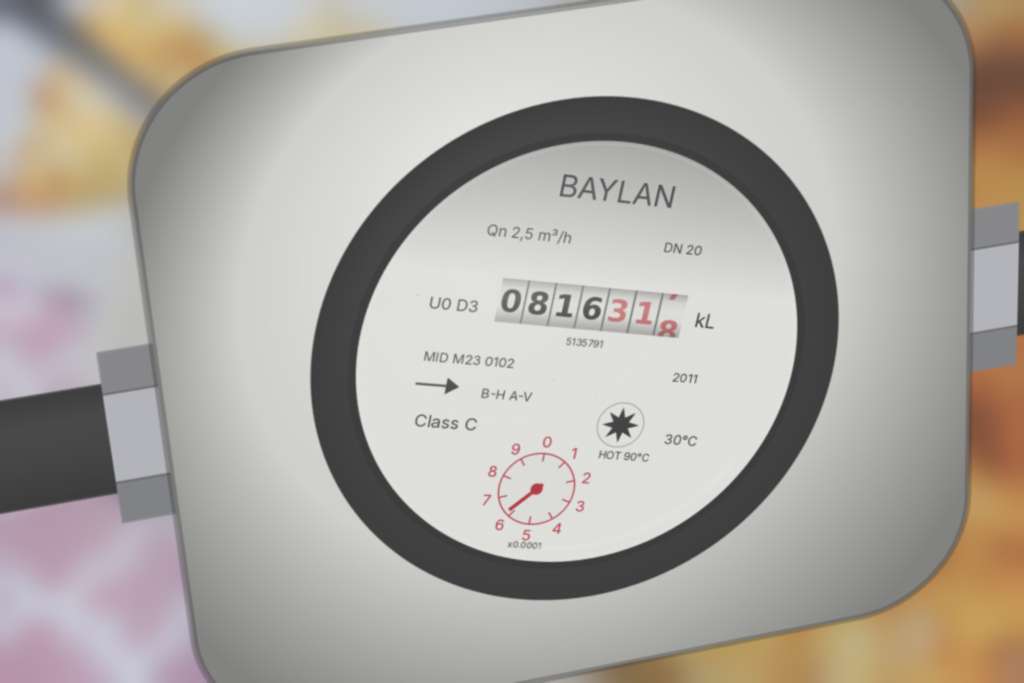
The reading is 816.3176 kL
